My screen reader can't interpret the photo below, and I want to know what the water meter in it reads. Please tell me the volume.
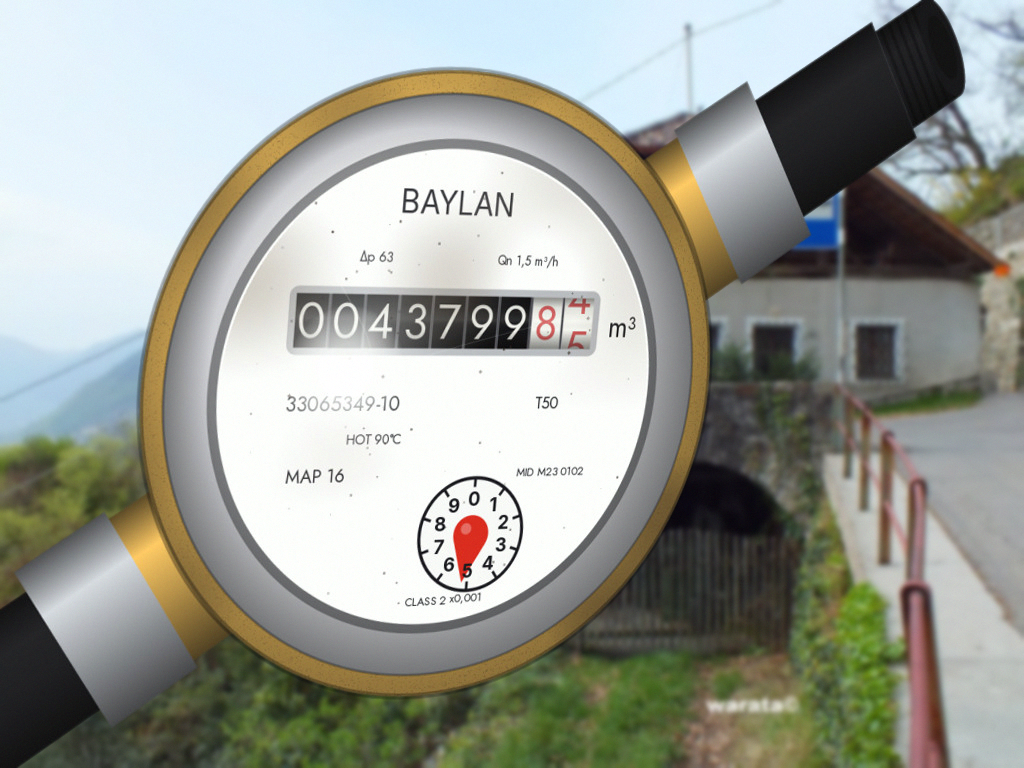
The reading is 43799.845 m³
